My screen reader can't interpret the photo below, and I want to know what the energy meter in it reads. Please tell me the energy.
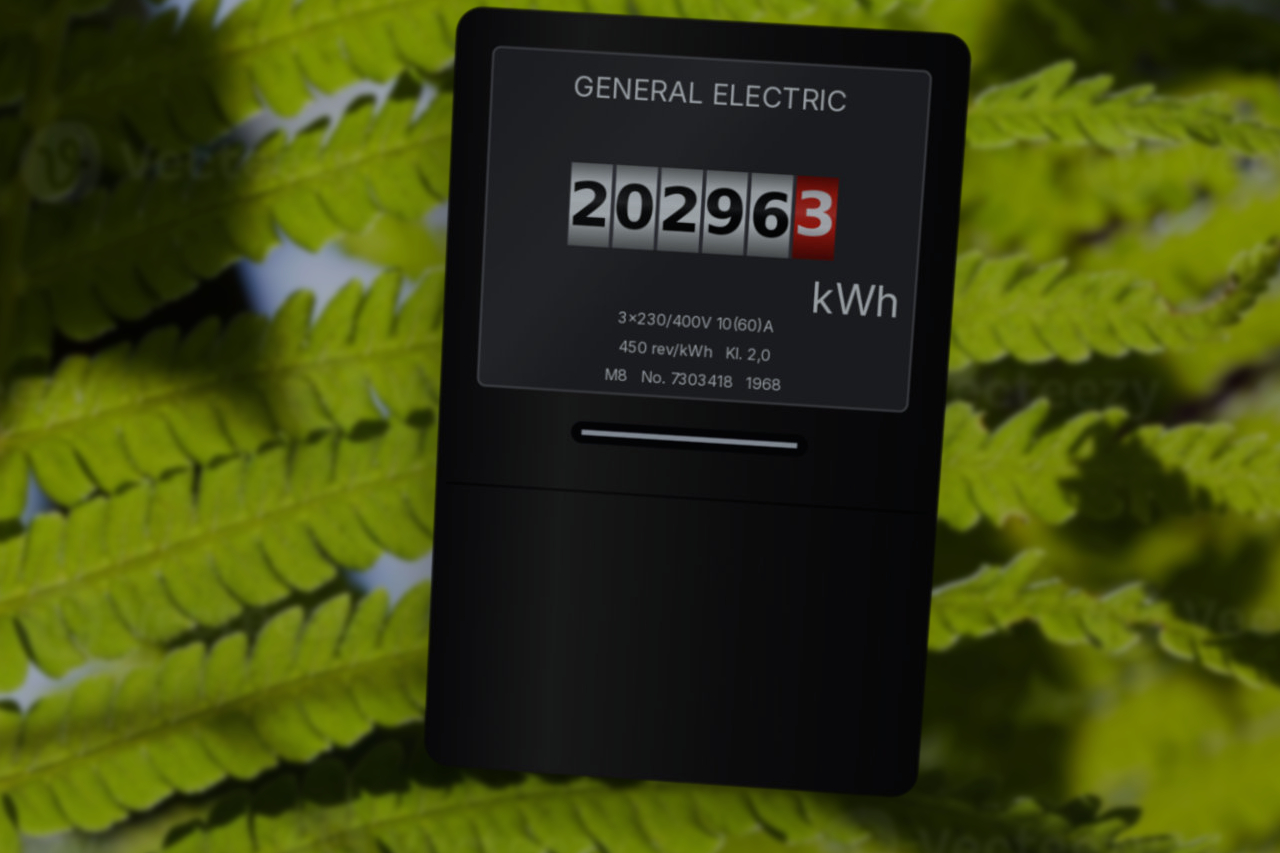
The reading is 20296.3 kWh
